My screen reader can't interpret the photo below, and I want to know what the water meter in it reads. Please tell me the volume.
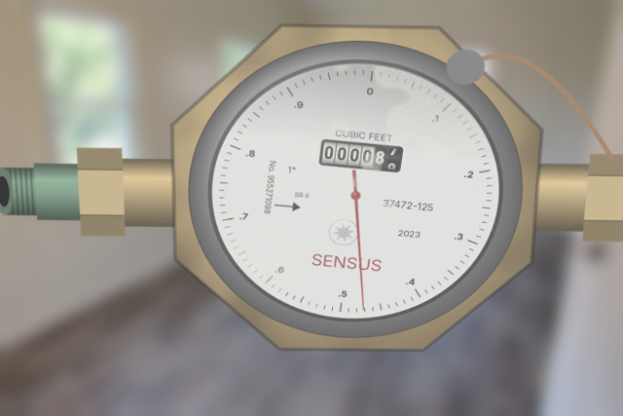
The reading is 87.47 ft³
